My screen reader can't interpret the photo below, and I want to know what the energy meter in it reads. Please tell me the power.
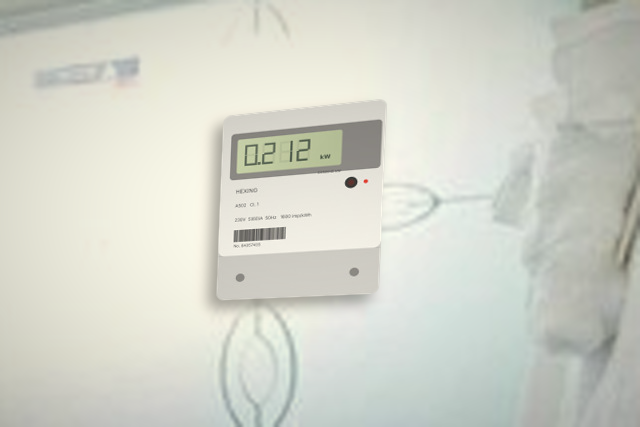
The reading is 0.212 kW
